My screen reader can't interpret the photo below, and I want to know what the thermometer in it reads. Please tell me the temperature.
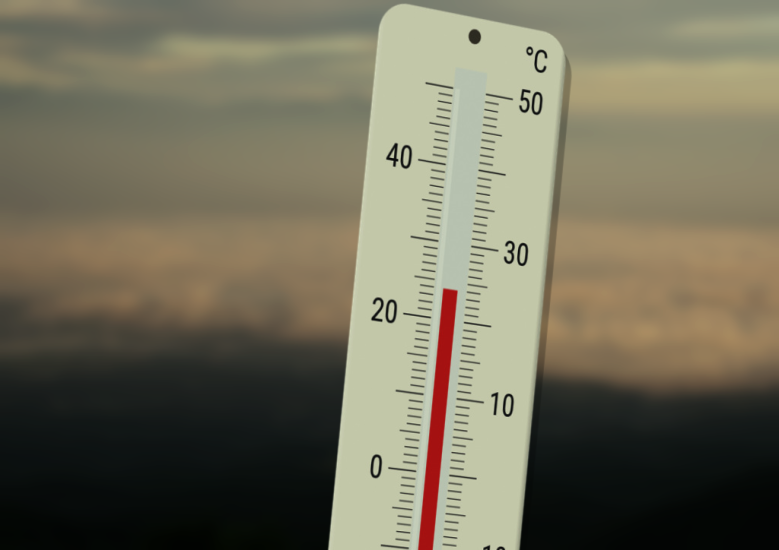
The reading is 24 °C
